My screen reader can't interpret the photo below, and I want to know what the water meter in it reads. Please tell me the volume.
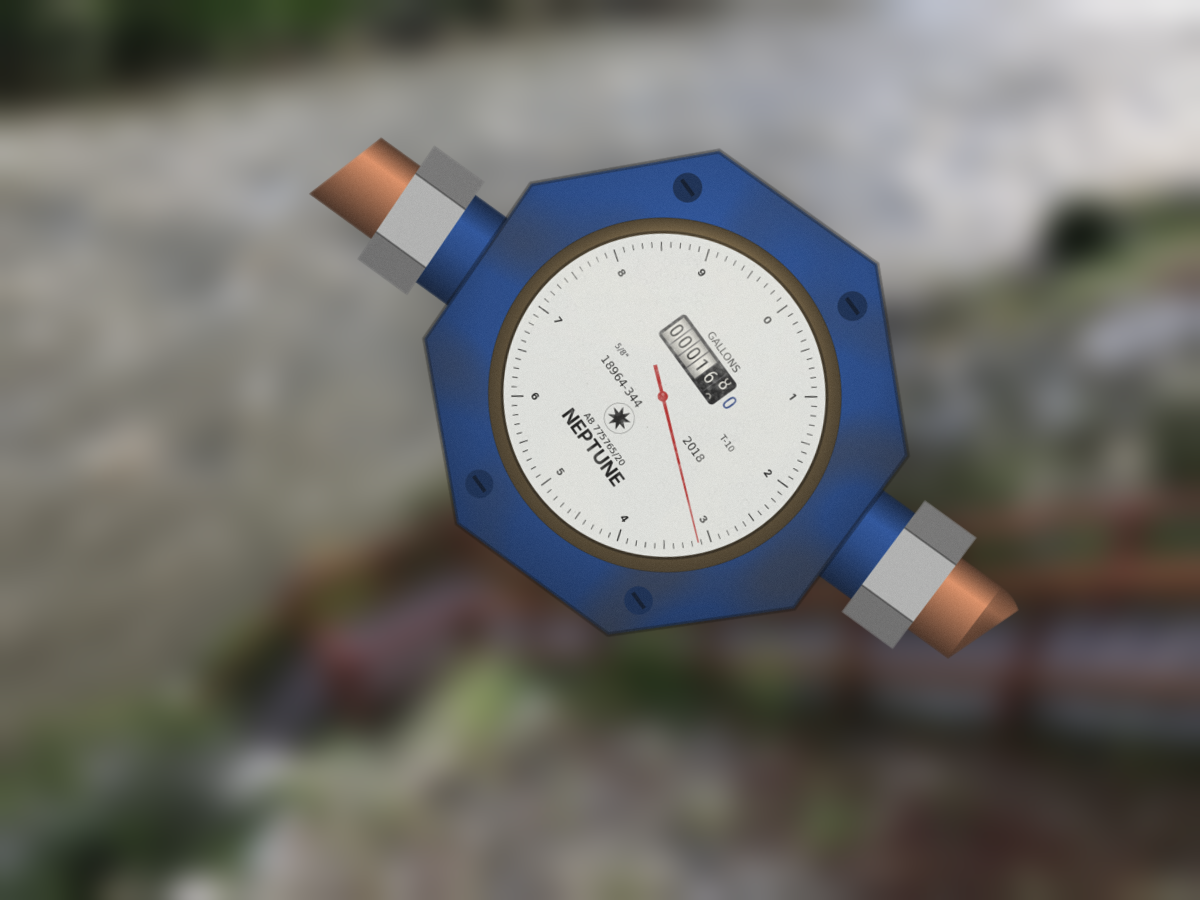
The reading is 1683.1 gal
